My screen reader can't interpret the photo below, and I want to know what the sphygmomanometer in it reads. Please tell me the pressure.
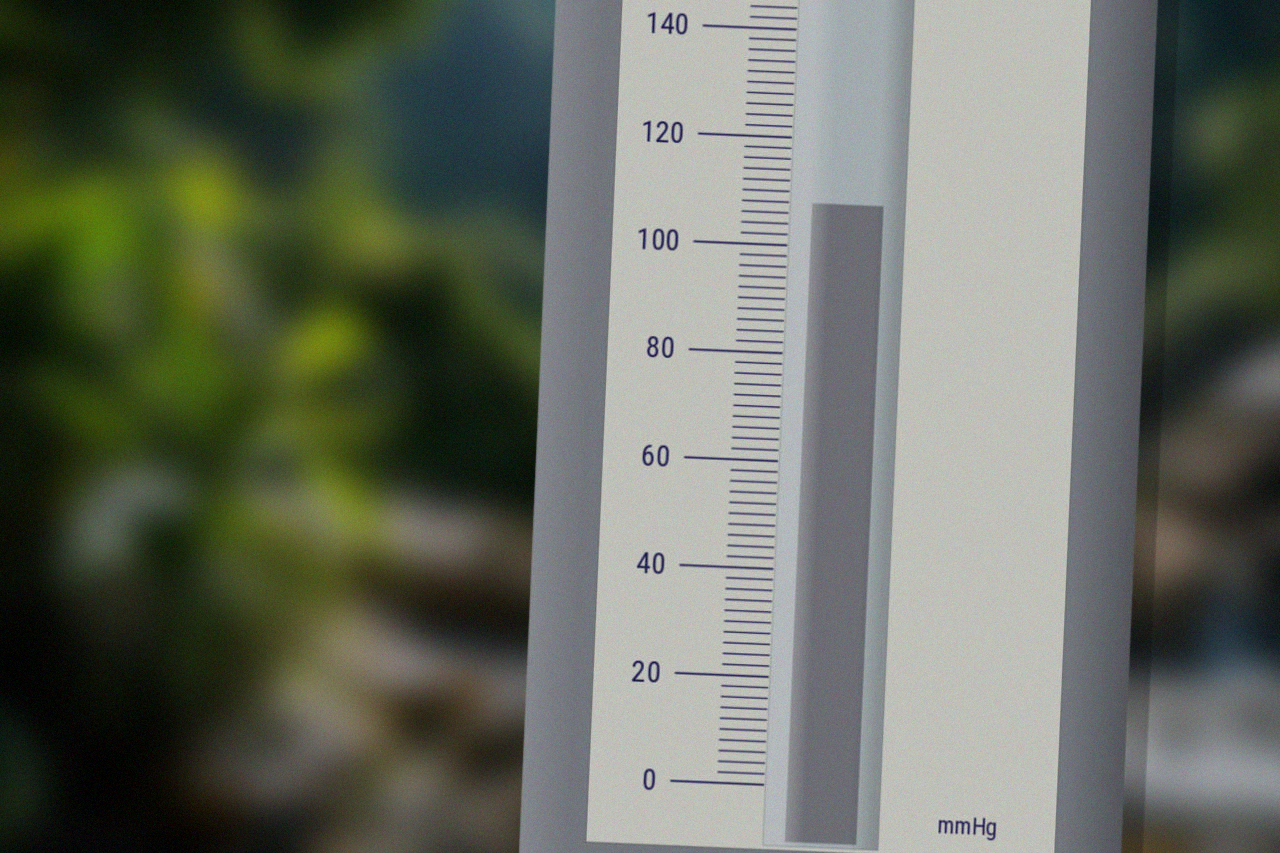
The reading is 108 mmHg
